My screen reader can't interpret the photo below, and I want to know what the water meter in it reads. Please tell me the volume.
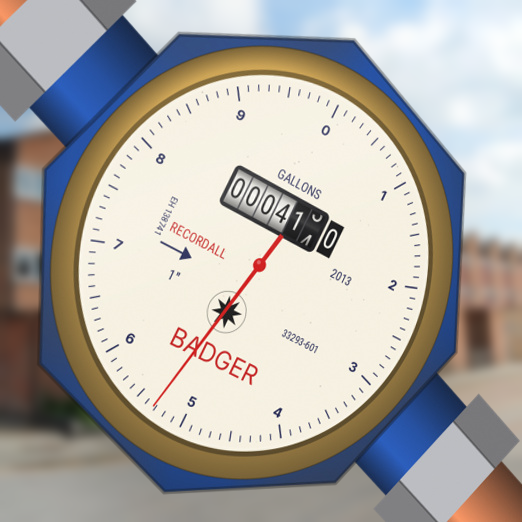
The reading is 4135.3 gal
